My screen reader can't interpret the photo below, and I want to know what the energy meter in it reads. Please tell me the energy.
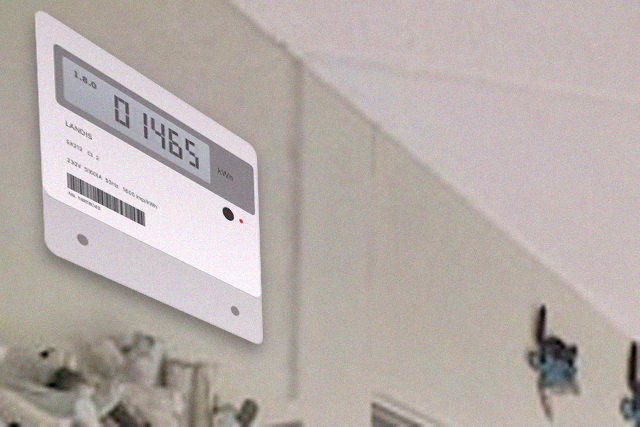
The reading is 1465 kWh
